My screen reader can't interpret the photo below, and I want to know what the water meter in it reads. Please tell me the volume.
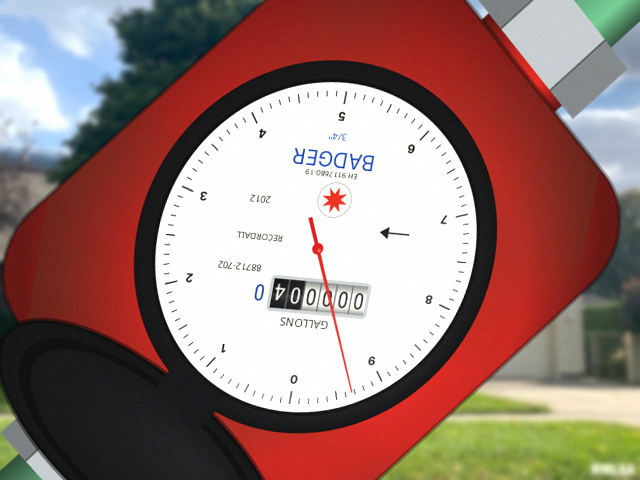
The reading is 39.3 gal
